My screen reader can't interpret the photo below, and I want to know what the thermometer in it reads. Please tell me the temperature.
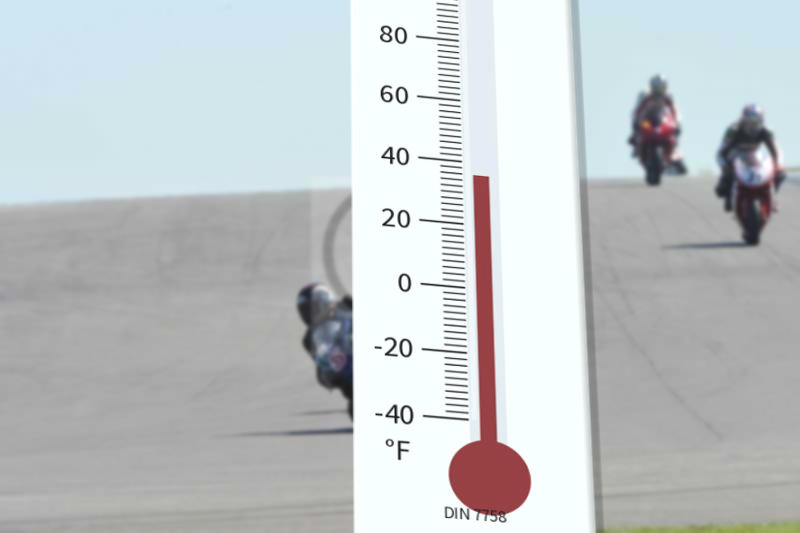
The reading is 36 °F
